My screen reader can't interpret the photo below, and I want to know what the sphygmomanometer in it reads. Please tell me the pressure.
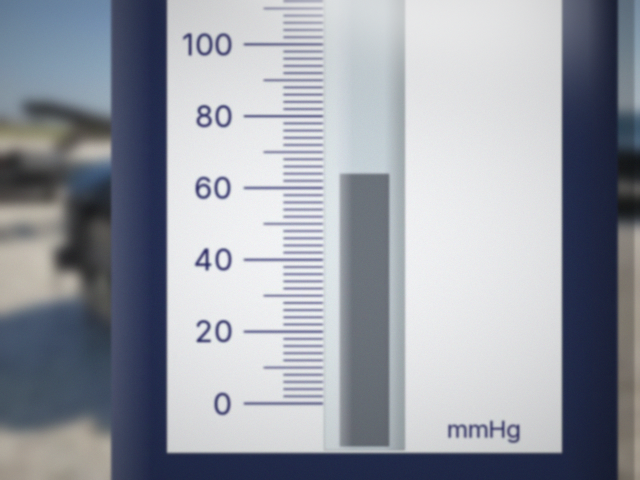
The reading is 64 mmHg
